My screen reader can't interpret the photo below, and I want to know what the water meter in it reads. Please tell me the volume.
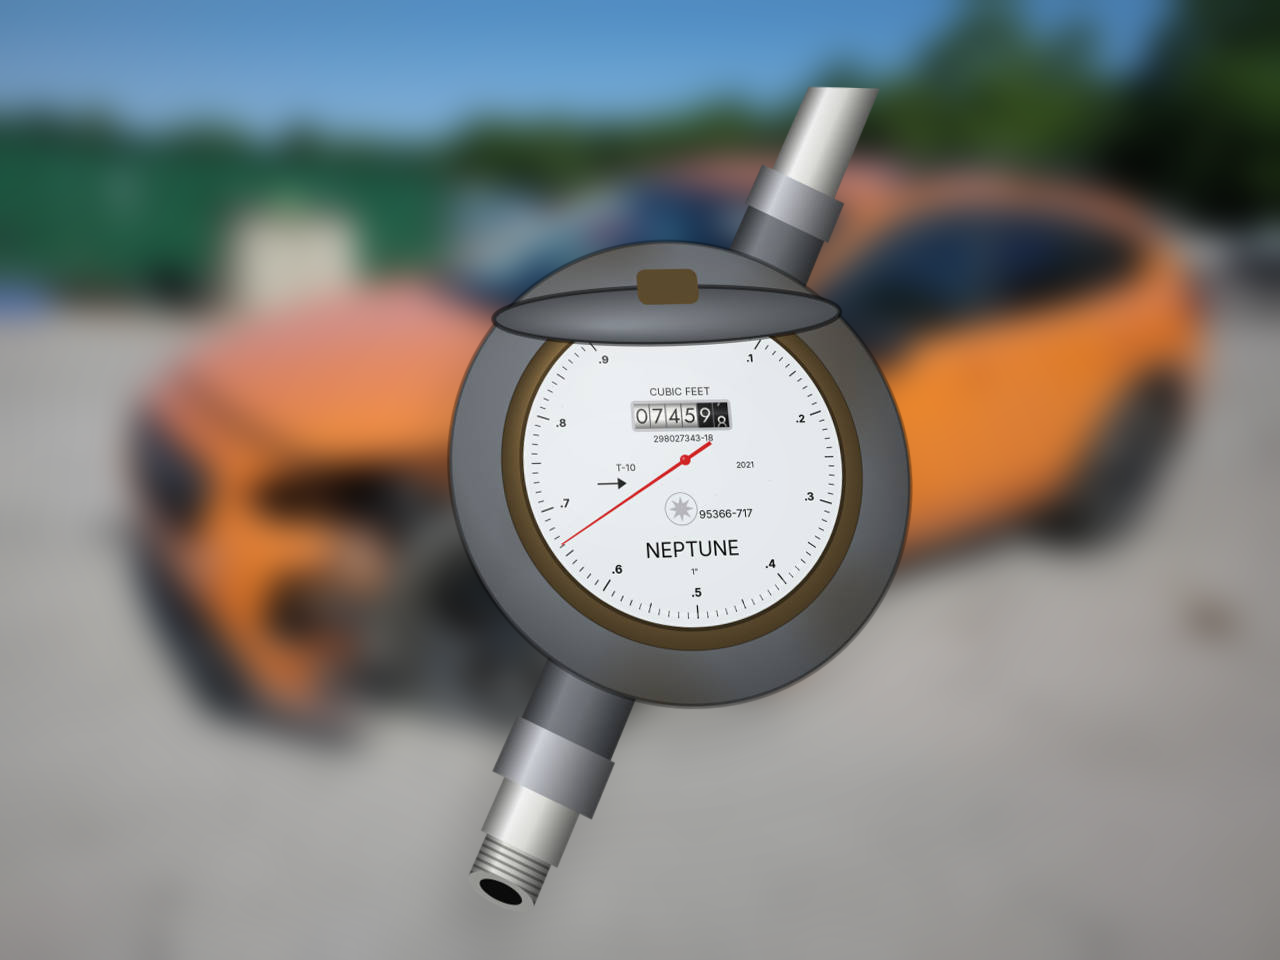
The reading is 74597.66 ft³
